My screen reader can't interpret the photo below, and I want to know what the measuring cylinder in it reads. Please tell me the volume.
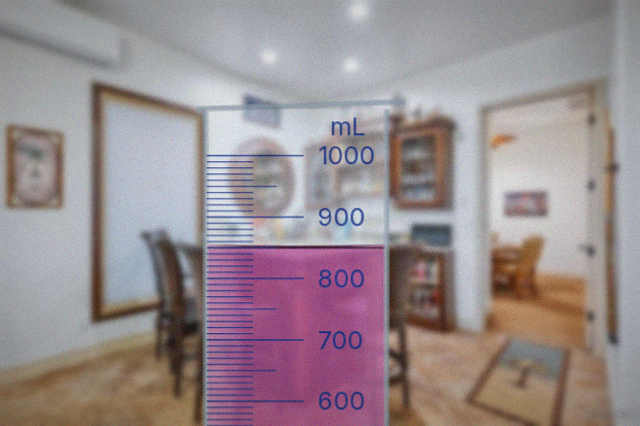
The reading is 850 mL
